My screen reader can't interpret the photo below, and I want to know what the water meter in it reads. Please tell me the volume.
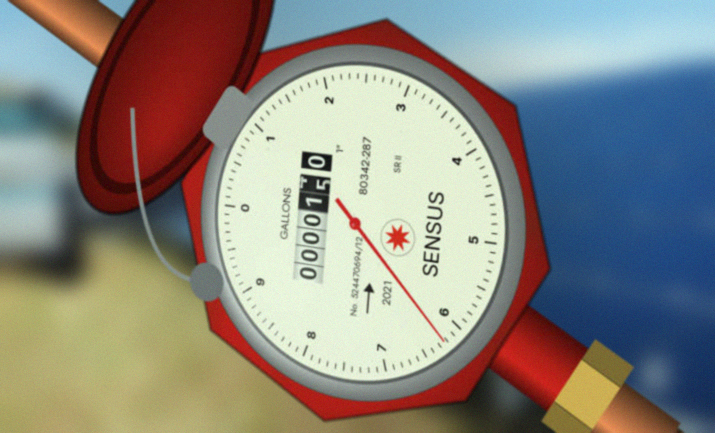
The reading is 146.2 gal
